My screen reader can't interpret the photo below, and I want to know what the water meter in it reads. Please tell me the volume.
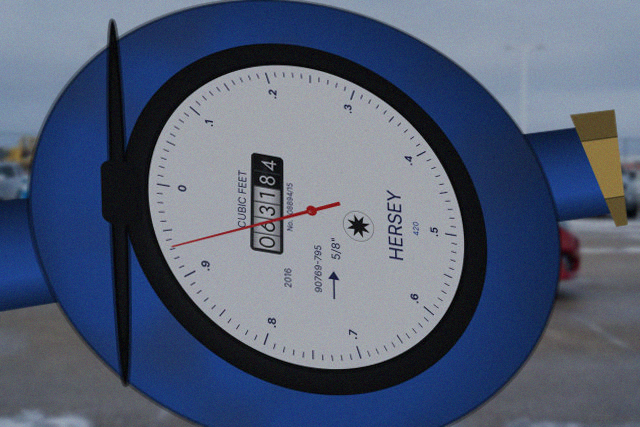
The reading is 63183.93 ft³
